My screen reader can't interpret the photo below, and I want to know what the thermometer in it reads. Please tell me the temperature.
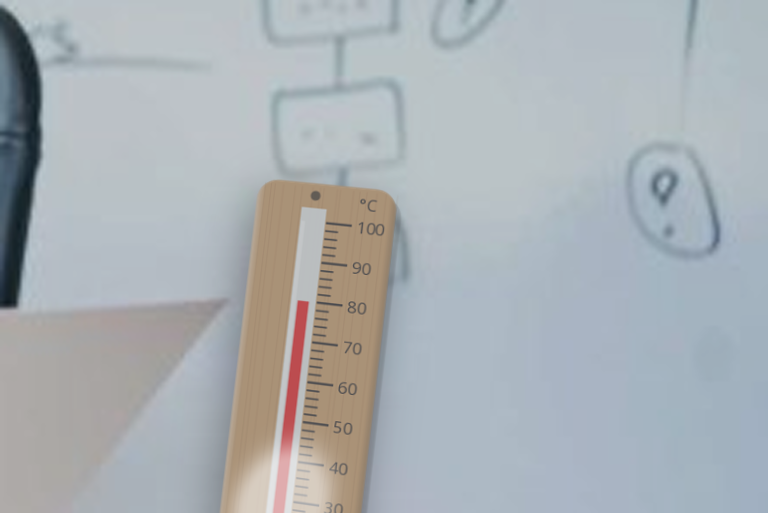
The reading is 80 °C
